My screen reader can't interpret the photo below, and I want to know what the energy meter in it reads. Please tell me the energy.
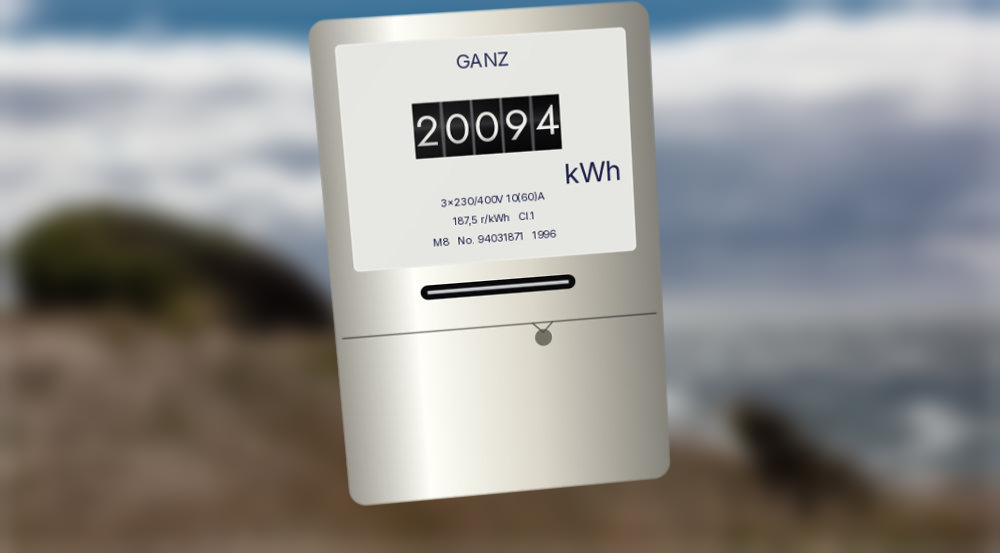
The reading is 20094 kWh
